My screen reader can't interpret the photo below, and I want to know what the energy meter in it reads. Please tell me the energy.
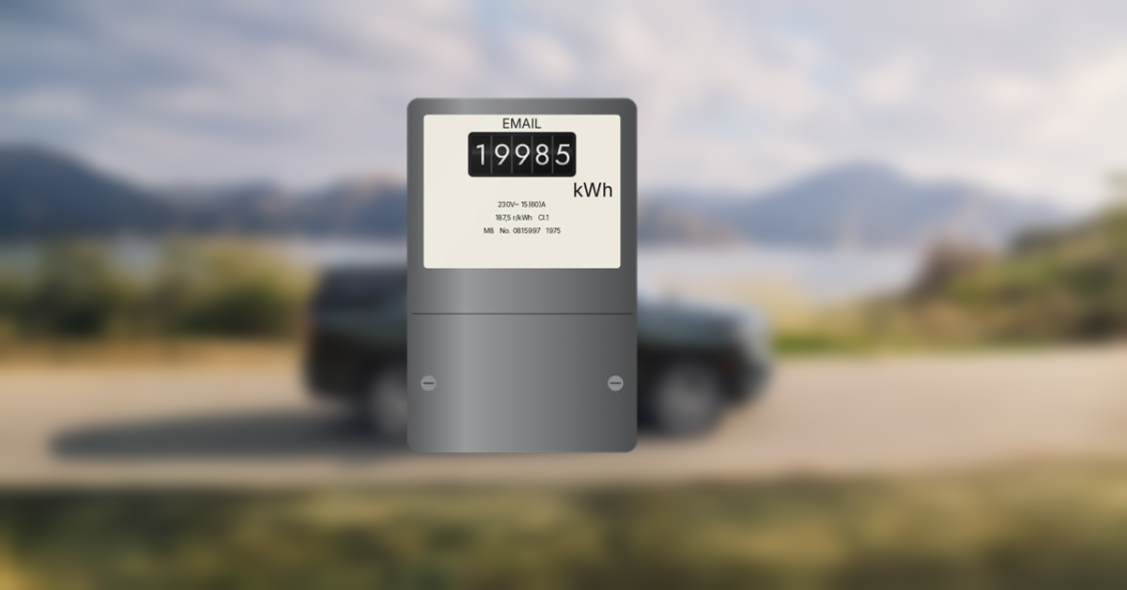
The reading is 19985 kWh
